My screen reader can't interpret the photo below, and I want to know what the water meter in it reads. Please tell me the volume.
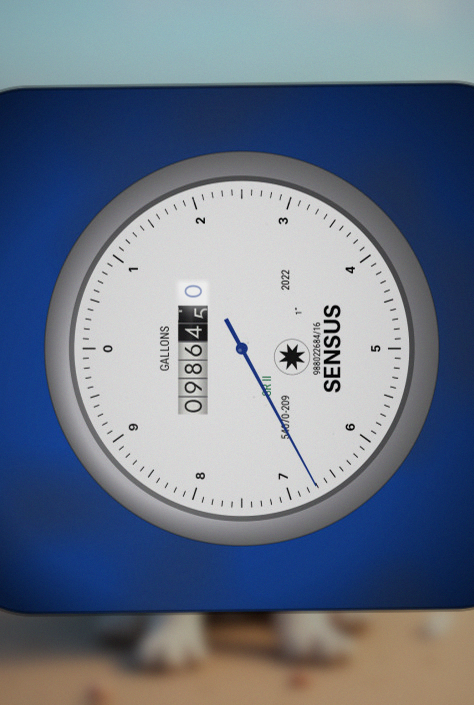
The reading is 986446.7 gal
